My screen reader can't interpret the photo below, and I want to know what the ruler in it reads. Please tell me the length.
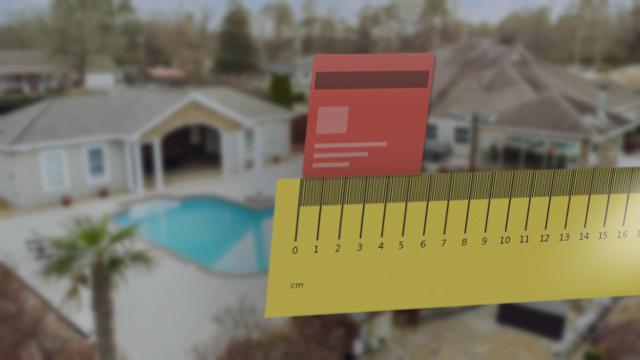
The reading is 5.5 cm
